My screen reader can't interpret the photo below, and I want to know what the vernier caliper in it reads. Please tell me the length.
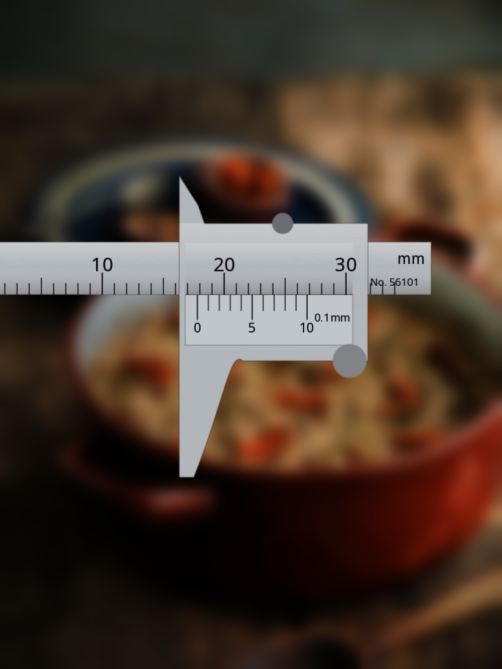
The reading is 17.8 mm
